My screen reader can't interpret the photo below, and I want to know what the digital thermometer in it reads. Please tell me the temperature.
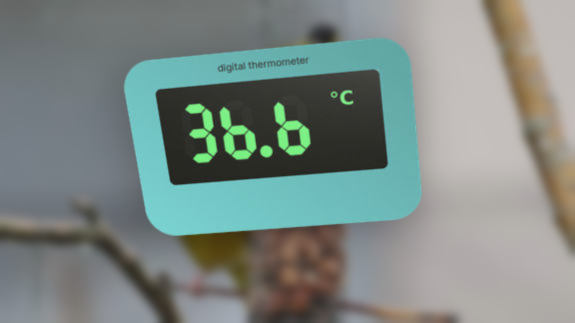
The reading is 36.6 °C
